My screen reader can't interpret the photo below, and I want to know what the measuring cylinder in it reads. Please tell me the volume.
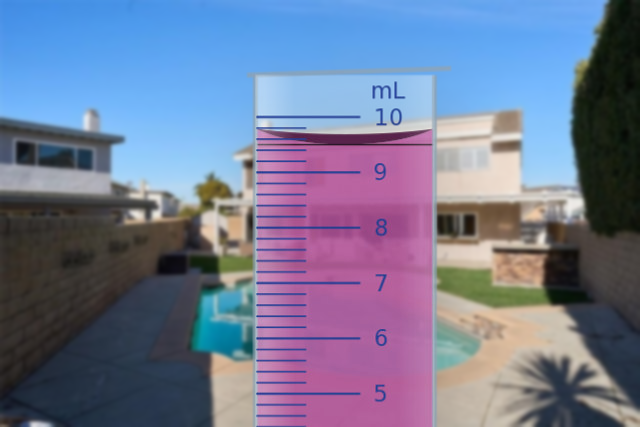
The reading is 9.5 mL
